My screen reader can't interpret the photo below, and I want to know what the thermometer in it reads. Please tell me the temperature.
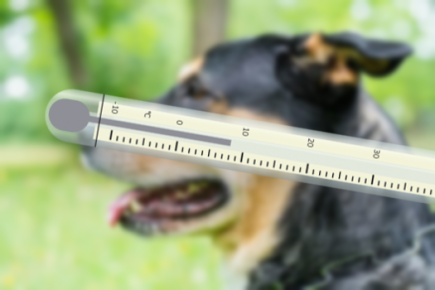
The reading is 8 °C
